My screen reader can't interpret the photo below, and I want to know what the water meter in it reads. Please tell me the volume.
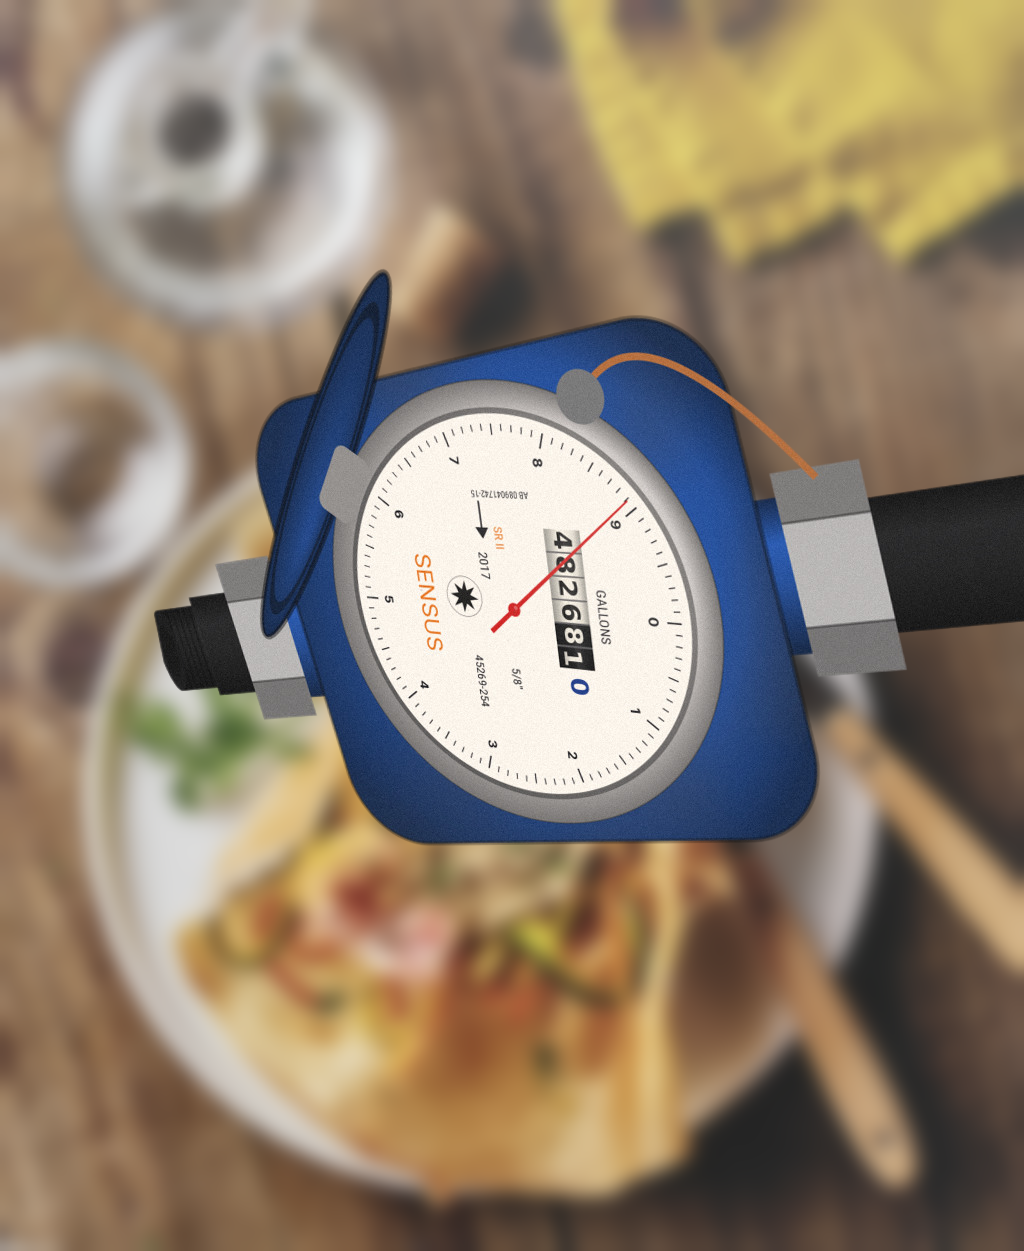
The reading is 4826808.9 gal
